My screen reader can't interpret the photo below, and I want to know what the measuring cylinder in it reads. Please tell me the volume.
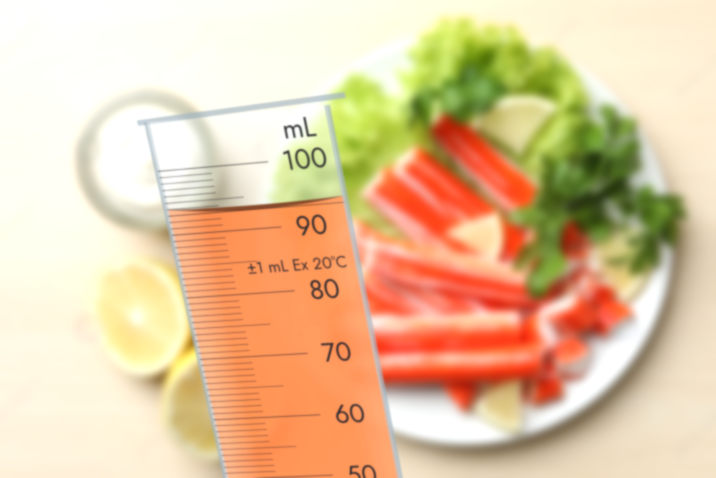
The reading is 93 mL
